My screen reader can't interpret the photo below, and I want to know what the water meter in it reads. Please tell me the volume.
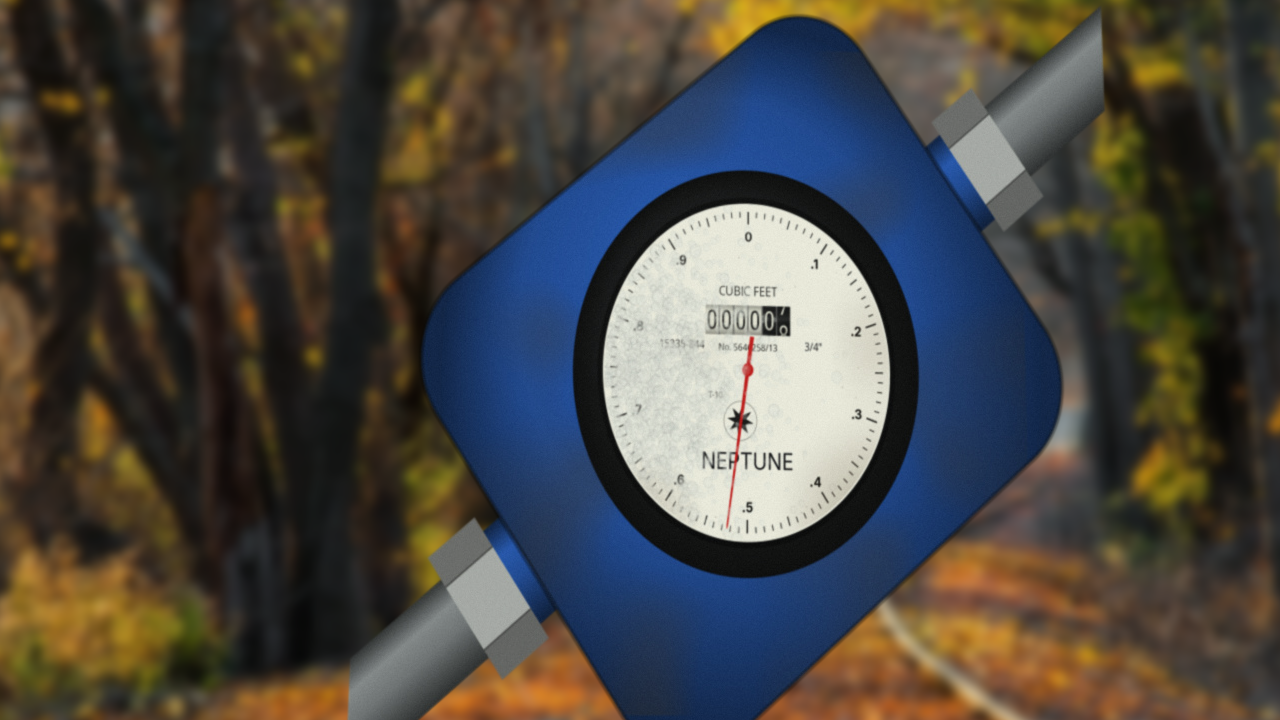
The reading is 7.52 ft³
